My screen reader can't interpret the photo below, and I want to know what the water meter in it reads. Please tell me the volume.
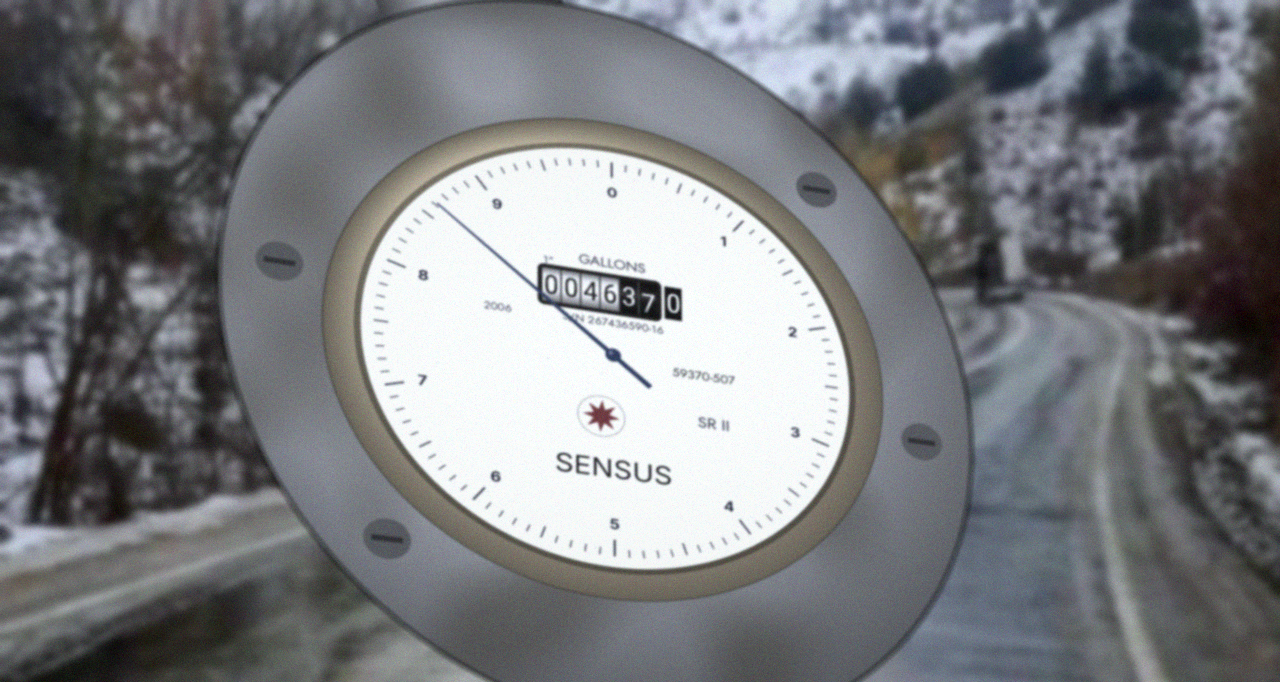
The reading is 46368.6 gal
